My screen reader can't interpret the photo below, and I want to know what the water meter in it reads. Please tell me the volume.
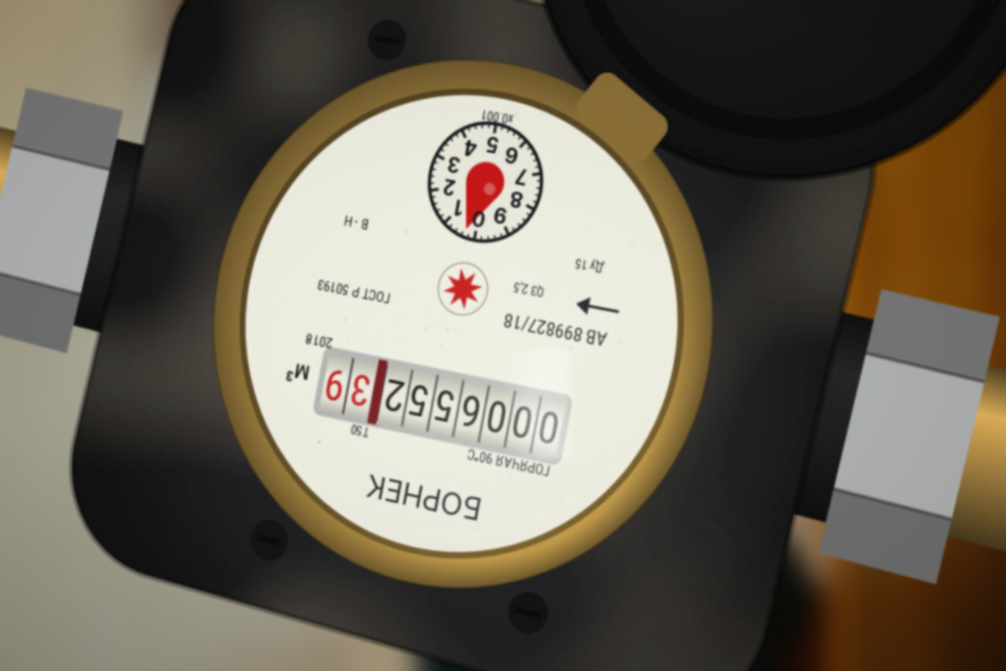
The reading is 6552.390 m³
